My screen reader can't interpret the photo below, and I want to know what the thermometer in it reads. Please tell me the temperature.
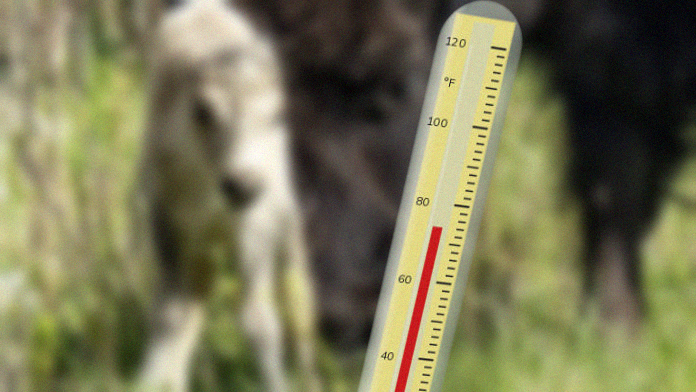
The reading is 74 °F
